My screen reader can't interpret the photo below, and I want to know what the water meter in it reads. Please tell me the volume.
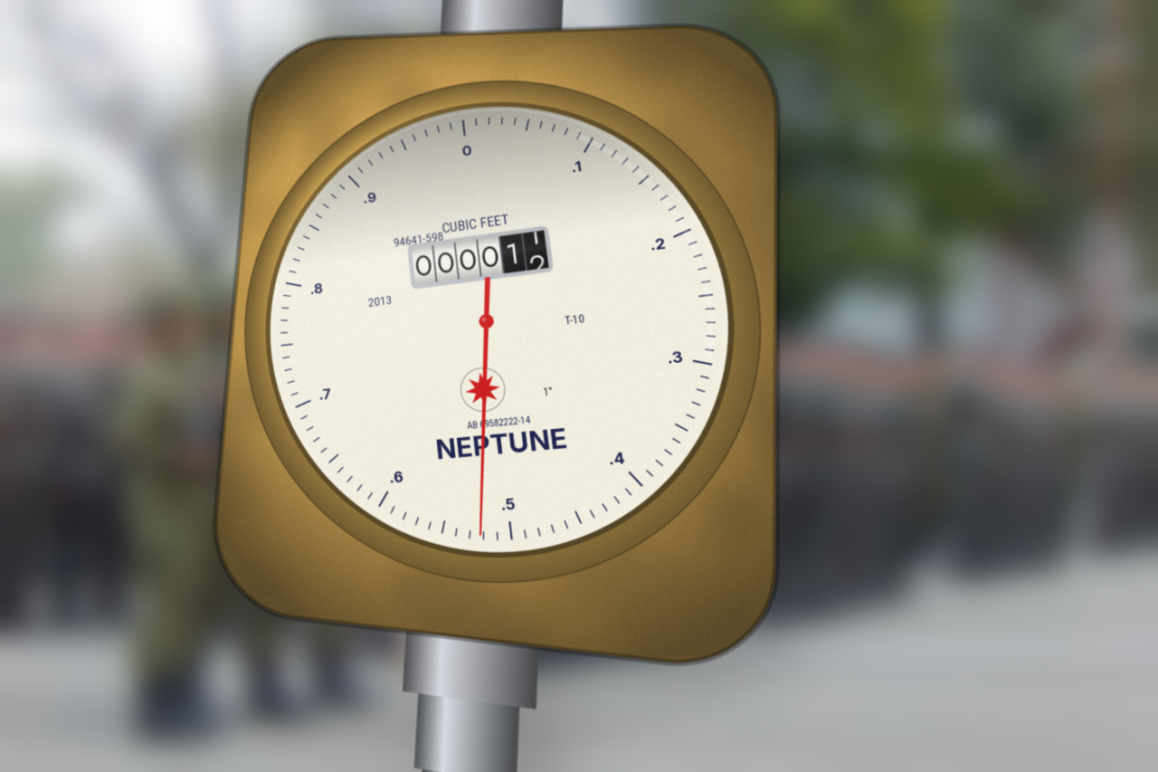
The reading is 11.52 ft³
